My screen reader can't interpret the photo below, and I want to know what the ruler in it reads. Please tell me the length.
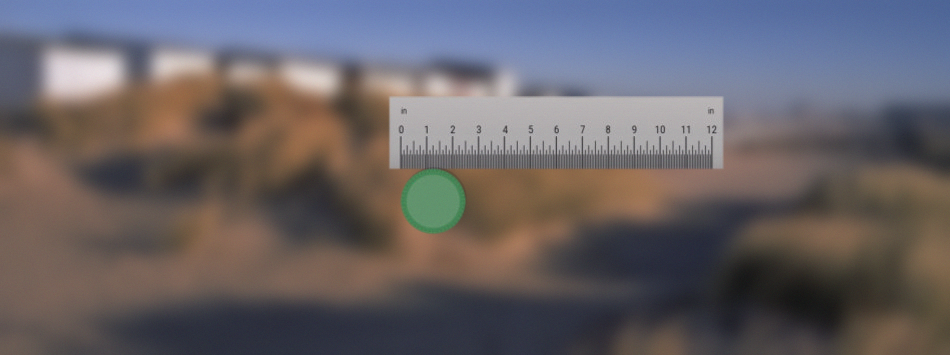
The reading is 2.5 in
